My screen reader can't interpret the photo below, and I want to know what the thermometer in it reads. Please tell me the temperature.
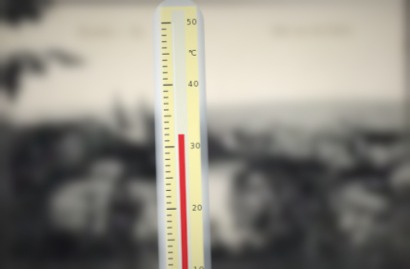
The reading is 32 °C
